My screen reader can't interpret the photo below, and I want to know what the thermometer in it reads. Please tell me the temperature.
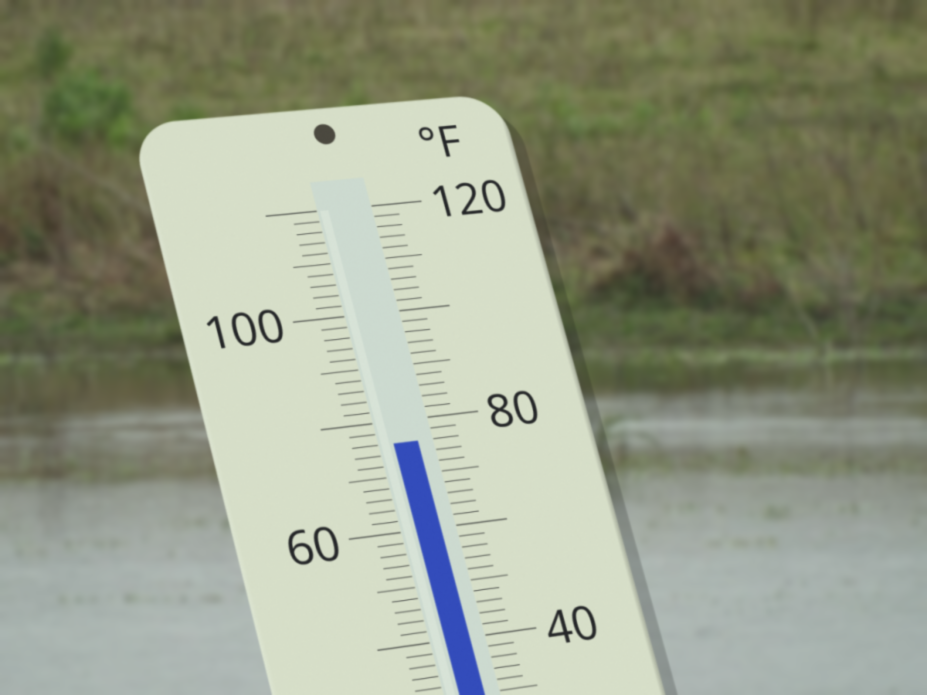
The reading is 76 °F
